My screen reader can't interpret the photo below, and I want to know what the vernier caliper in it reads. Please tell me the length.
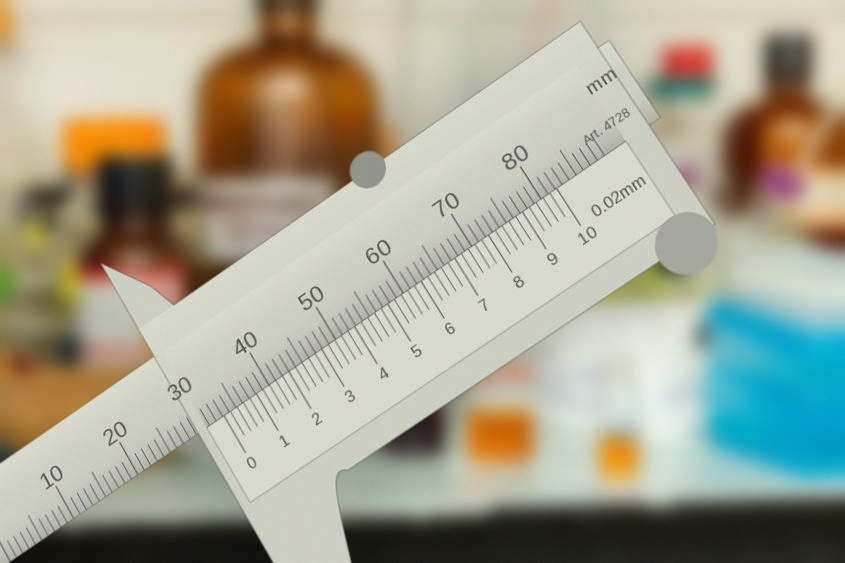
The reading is 33.2 mm
